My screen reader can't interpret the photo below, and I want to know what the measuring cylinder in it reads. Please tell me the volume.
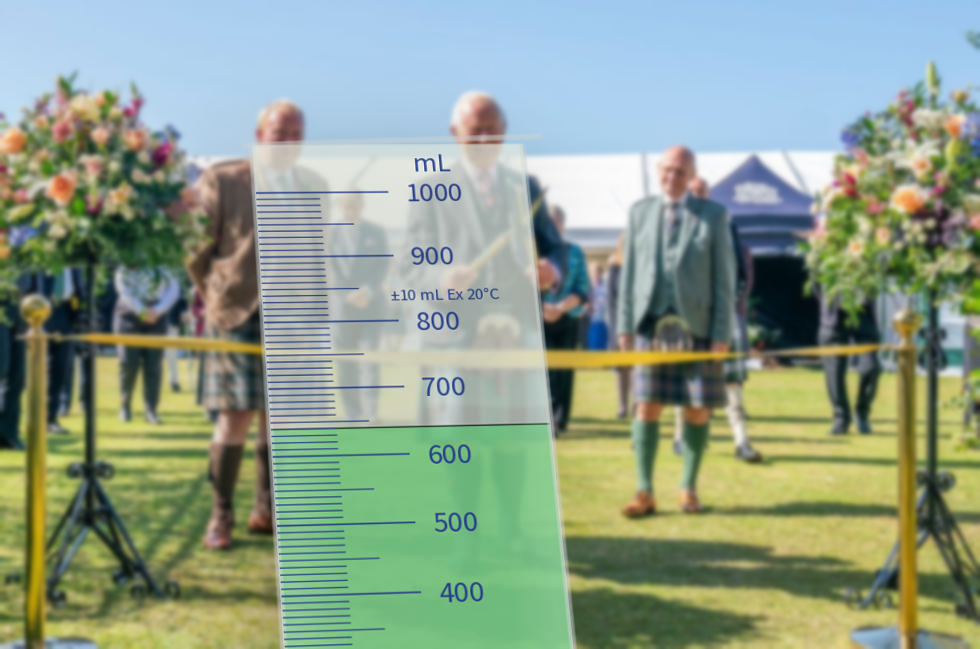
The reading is 640 mL
